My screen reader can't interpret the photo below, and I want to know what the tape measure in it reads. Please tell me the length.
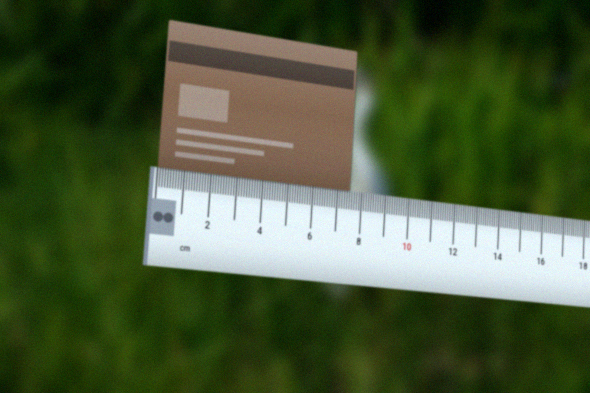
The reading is 7.5 cm
